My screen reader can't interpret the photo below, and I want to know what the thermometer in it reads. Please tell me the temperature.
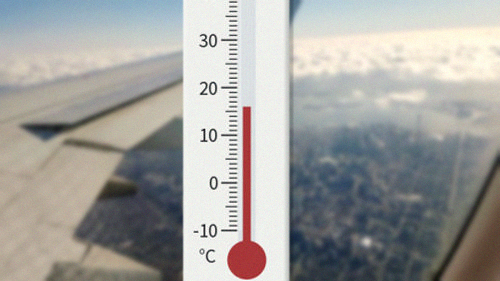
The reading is 16 °C
